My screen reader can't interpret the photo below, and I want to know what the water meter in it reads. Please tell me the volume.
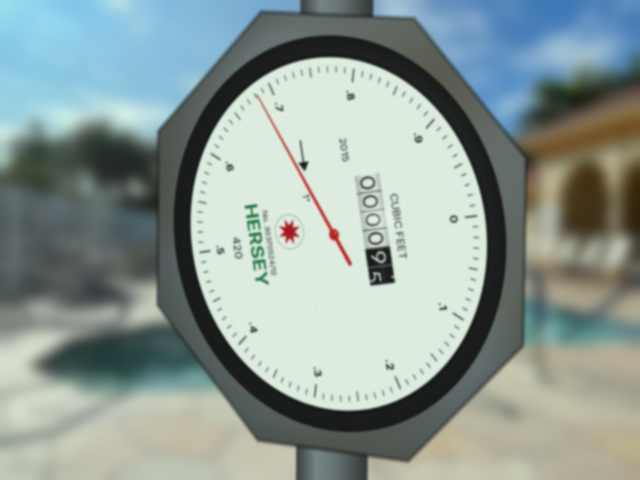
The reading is 94.68 ft³
